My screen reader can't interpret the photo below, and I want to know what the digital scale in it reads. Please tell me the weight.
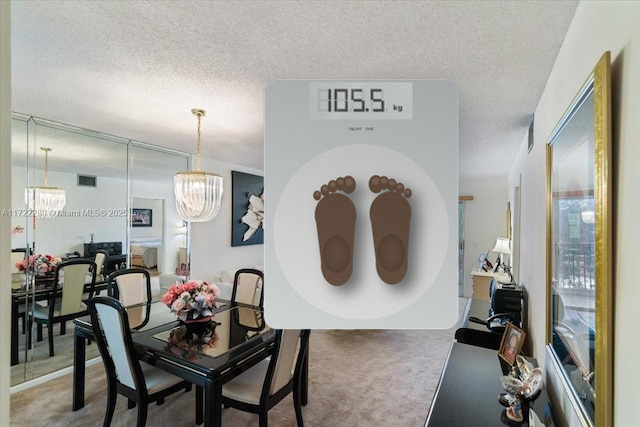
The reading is 105.5 kg
